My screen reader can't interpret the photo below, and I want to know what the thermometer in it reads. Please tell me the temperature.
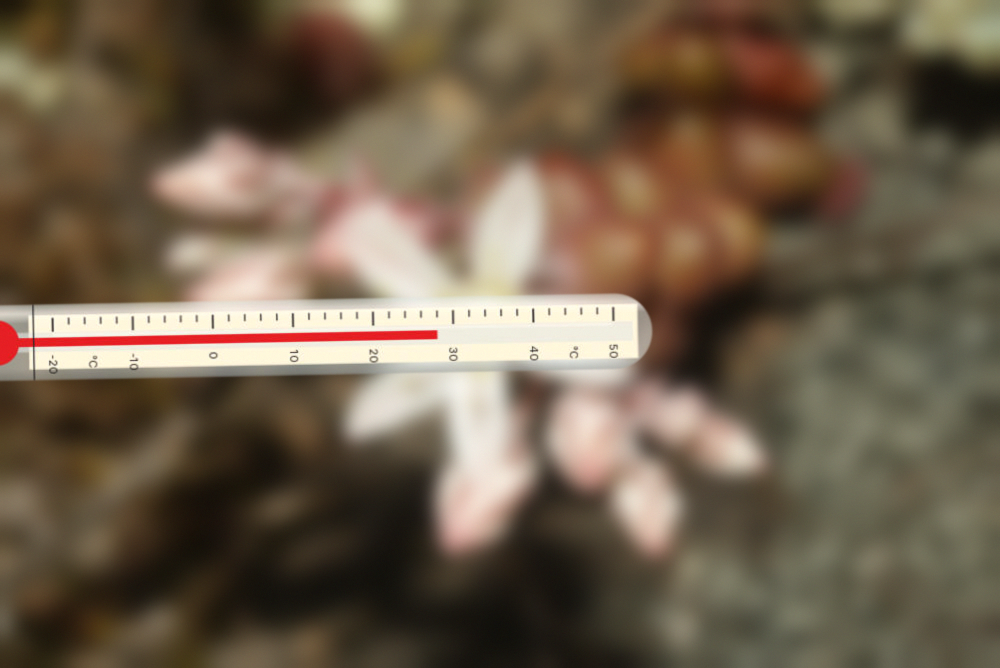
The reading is 28 °C
